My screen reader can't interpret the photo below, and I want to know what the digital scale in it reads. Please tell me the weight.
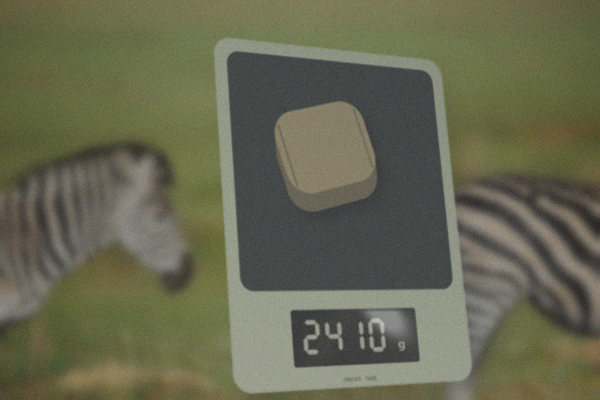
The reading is 2410 g
